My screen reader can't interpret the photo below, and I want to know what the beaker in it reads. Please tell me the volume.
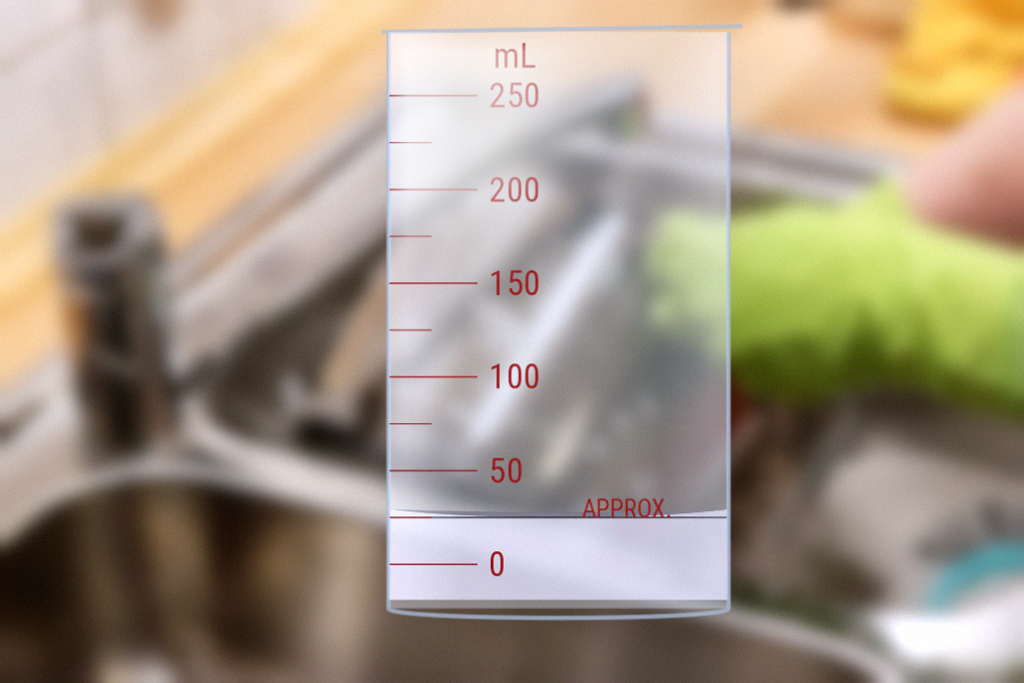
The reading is 25 mL
